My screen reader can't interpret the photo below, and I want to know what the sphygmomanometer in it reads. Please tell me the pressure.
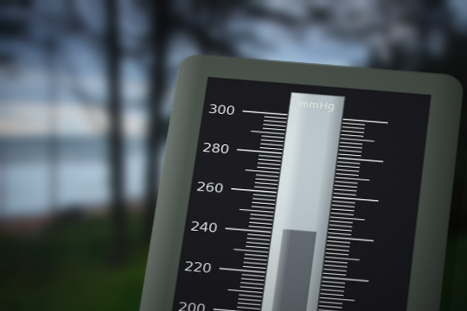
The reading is 242 mmHg
